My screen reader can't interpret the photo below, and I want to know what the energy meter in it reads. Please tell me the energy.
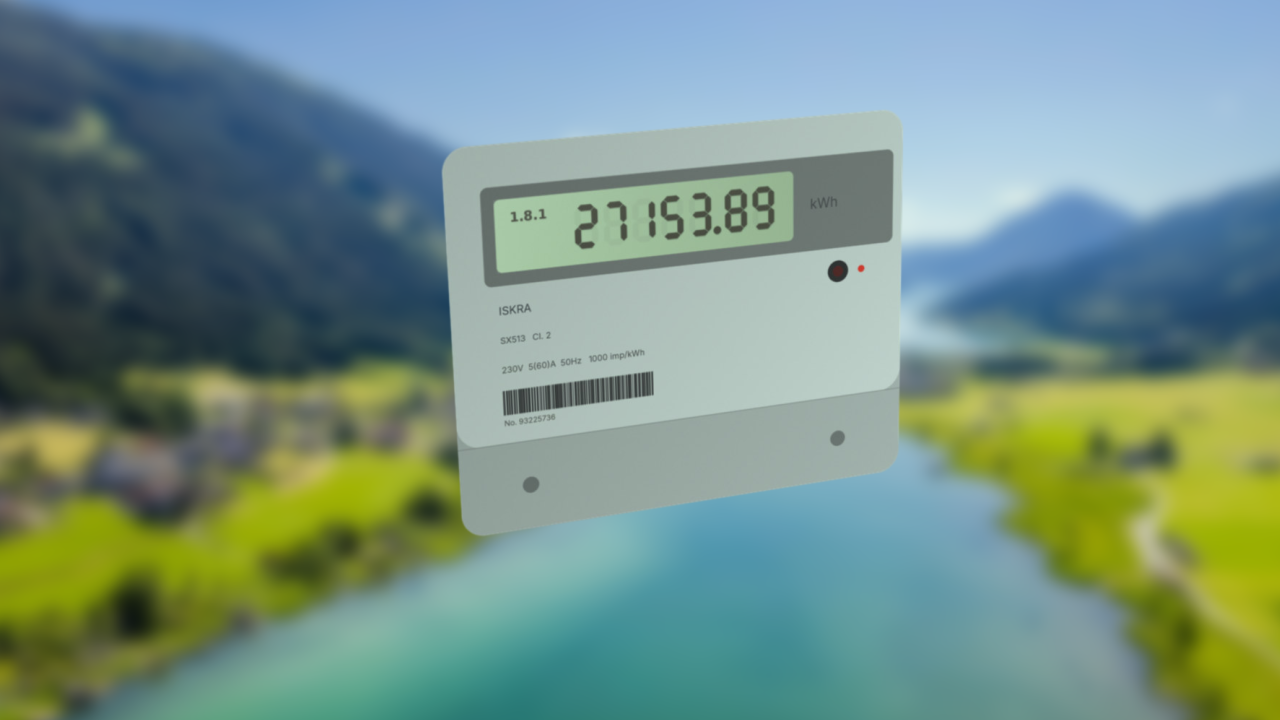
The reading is 27153.89 kWh
